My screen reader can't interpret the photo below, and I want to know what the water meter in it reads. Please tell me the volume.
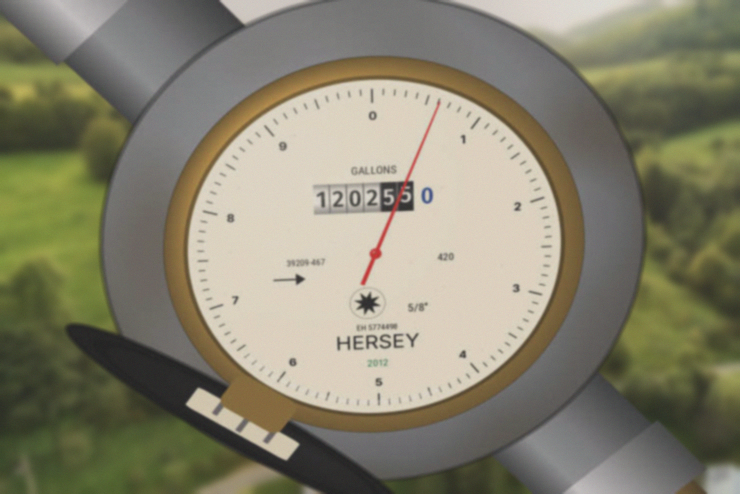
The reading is 1202550.6 gal
